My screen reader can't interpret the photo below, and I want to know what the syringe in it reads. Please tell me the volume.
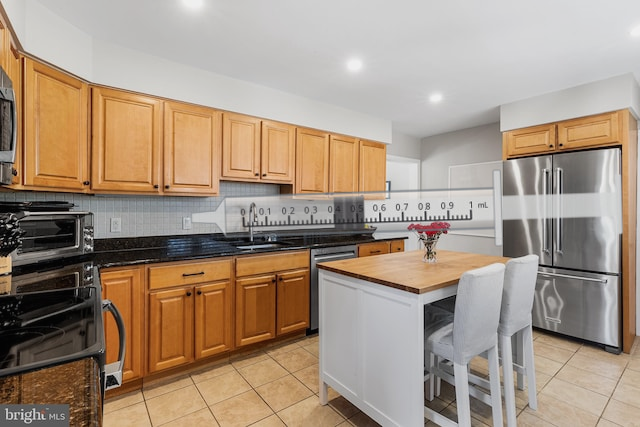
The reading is 0.4 mL
